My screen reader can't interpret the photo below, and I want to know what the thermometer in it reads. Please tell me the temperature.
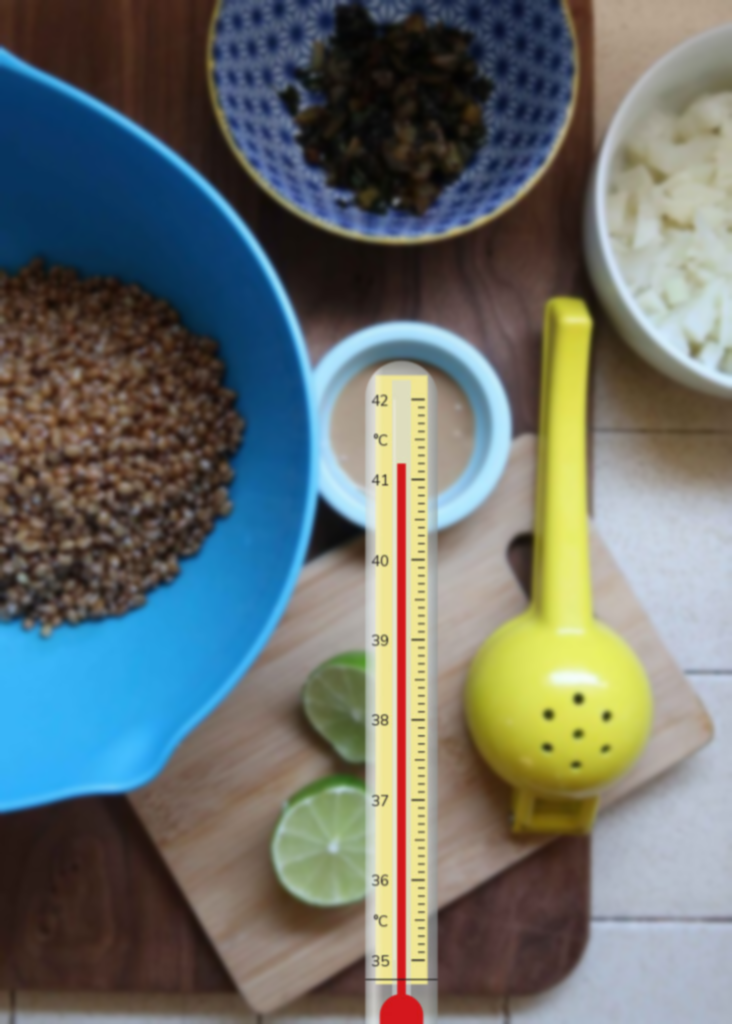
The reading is 41.2 °C
